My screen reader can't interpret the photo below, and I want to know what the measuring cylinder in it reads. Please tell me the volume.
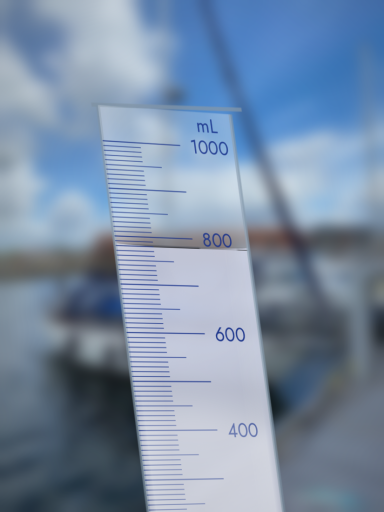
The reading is 780 mL
